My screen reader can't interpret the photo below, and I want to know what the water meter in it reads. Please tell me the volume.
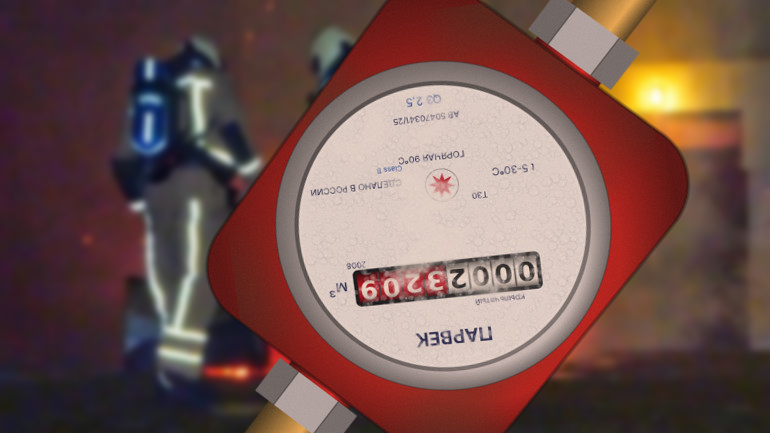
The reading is 2.3209 m³
